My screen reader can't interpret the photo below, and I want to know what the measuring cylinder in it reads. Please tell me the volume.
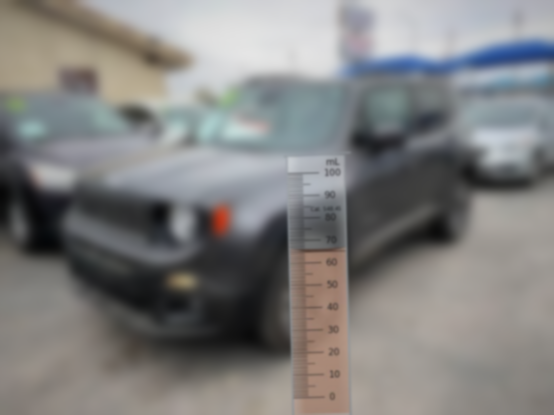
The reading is 65 mL
